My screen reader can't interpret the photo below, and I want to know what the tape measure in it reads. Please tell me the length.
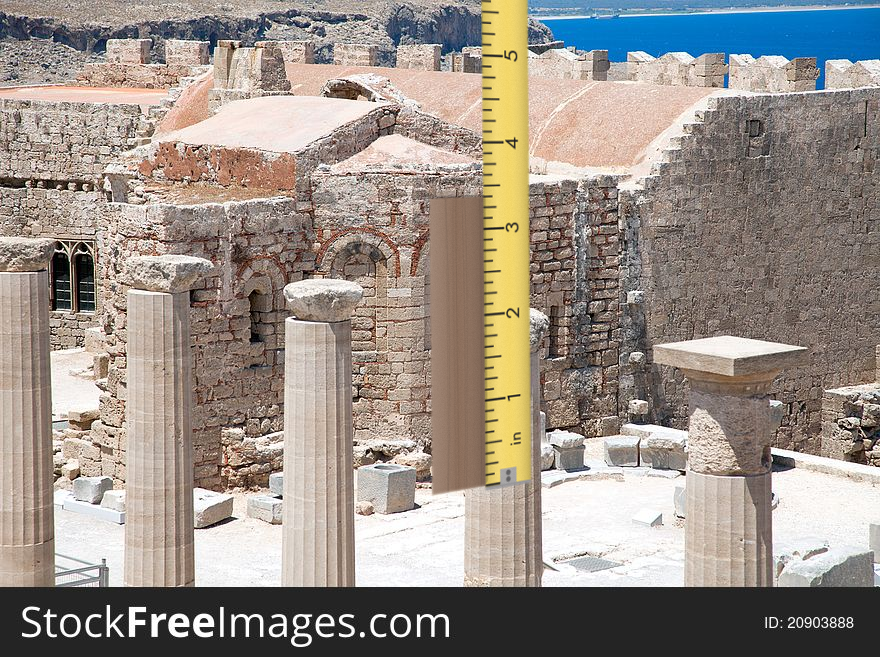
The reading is 3.375 in
